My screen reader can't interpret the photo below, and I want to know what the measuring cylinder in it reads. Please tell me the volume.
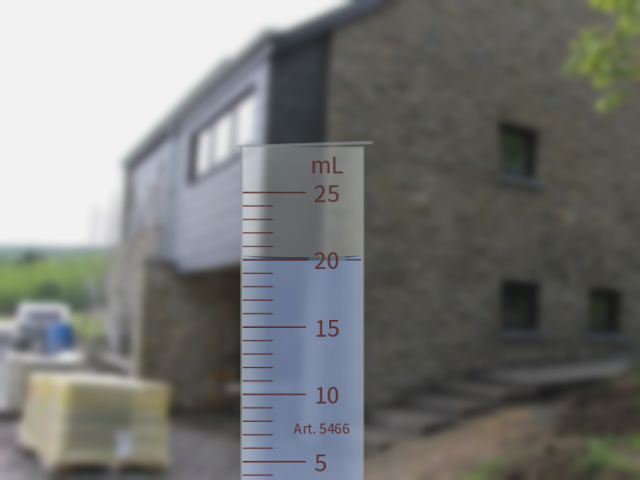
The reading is 20 mL
